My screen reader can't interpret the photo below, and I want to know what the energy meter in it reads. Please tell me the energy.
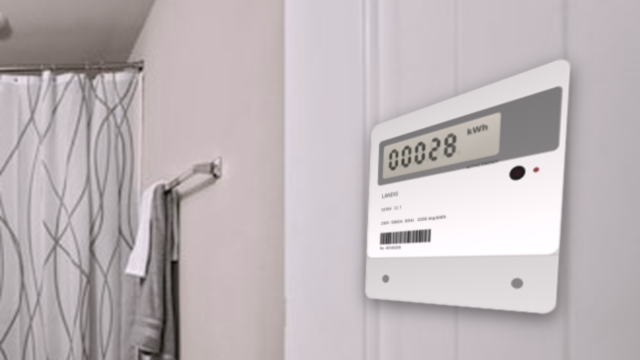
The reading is 28 kWh
